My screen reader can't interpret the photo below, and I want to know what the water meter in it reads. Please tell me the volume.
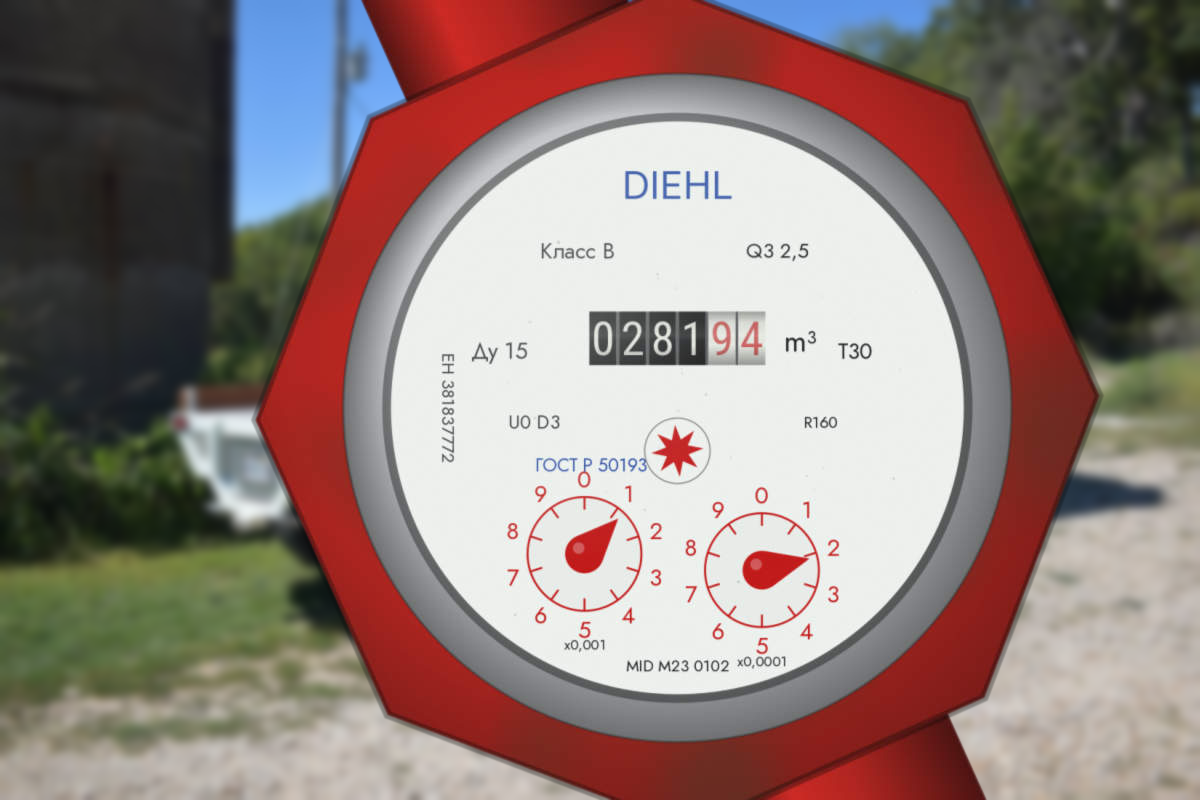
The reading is 281.9412 m³
